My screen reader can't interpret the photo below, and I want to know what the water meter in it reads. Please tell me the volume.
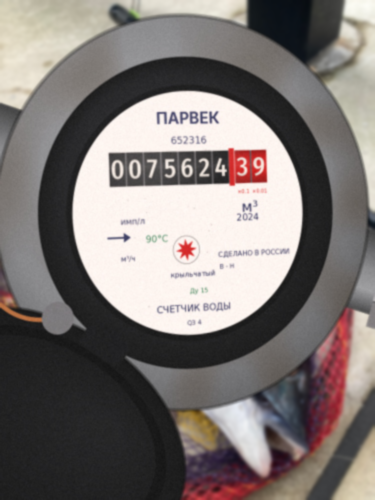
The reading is 75624.39 m³
